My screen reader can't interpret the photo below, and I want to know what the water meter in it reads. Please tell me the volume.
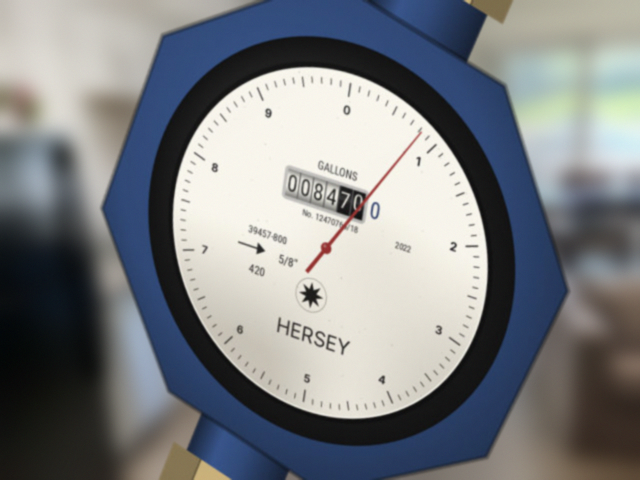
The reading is 84700.8 gal
